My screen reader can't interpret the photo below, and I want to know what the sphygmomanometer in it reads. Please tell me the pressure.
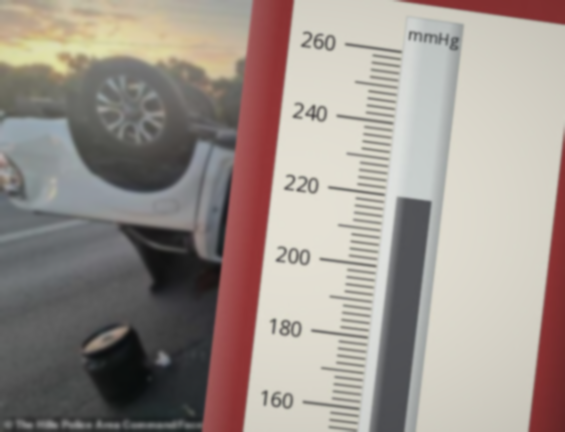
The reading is 220 mmHg
